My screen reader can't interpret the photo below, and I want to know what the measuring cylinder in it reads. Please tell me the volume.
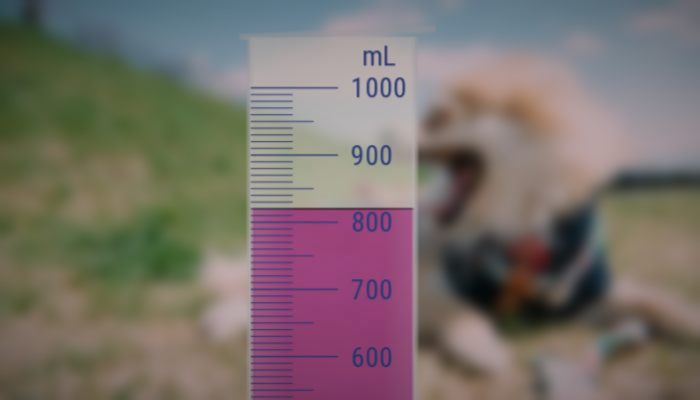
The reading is 820 mL
